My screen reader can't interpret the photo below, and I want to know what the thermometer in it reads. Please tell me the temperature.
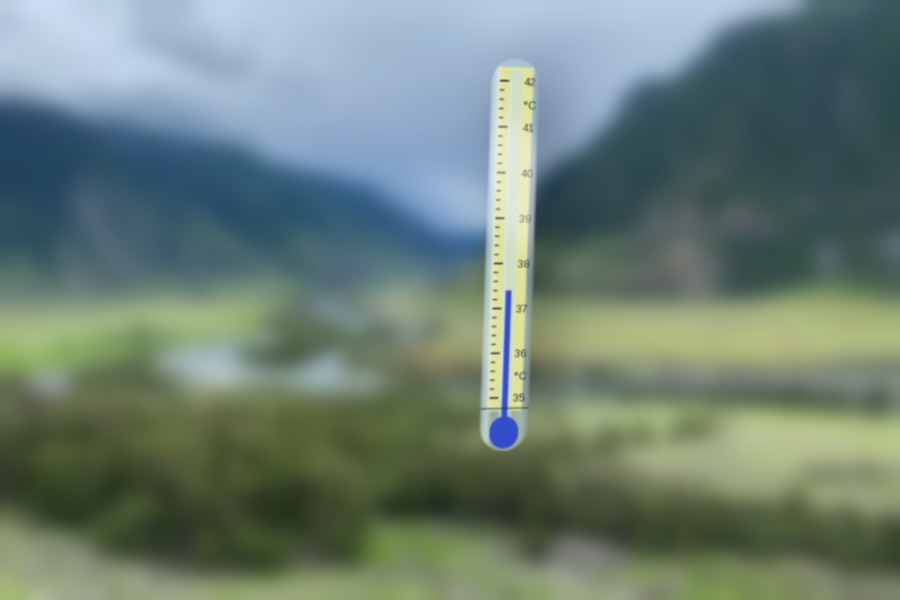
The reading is 37.4 °C
